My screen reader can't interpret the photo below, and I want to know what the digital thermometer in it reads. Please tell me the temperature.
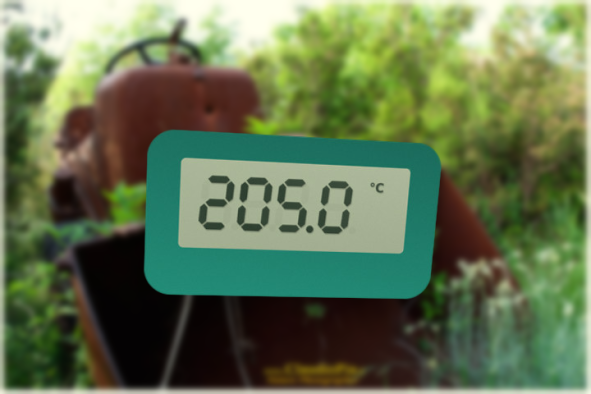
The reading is 205.0 °C
